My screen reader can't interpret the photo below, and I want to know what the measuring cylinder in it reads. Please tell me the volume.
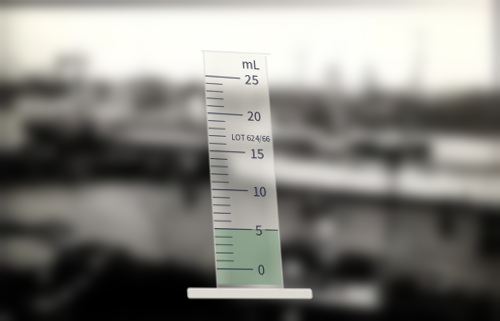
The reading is 5 mL
